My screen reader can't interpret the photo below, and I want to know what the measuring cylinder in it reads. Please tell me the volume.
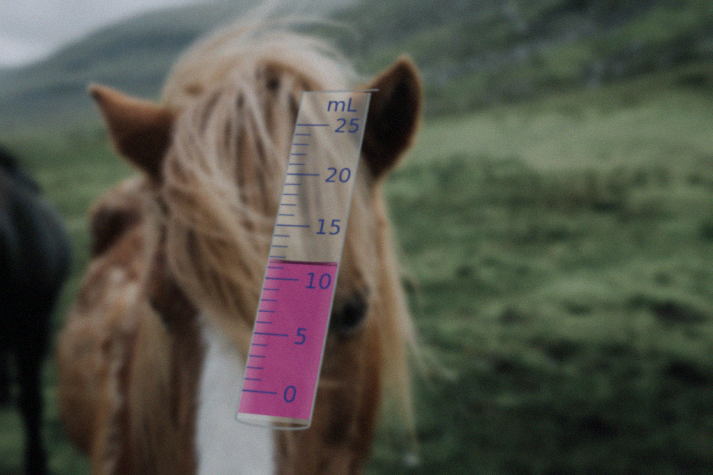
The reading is 11.5 mL
